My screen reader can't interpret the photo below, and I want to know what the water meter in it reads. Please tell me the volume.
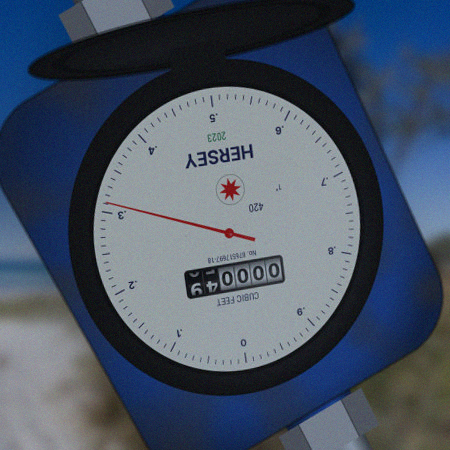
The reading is 49.31 ft³
